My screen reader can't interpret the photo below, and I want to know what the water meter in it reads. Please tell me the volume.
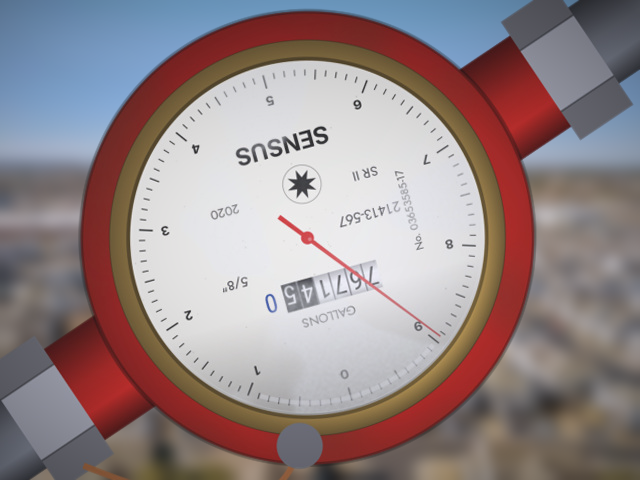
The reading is 7671448.9 gal
